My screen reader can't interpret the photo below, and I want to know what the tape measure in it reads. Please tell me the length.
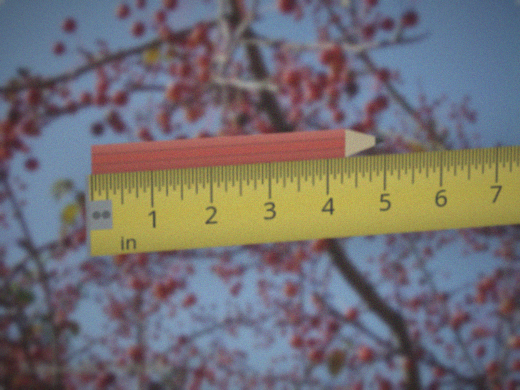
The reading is 5 in
